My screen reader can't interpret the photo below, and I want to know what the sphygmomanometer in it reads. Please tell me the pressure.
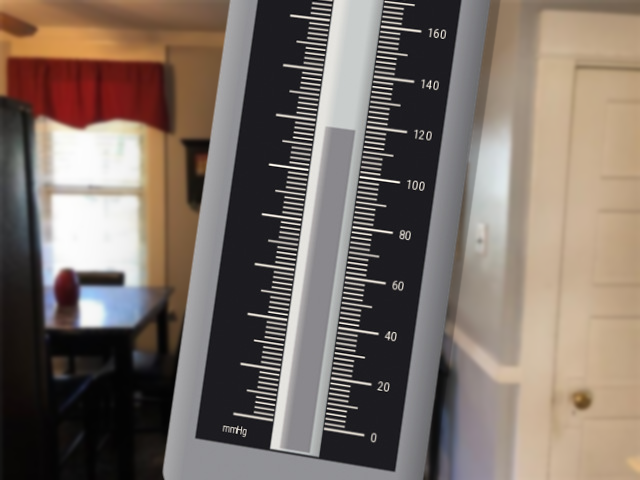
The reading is 118 mmHg
